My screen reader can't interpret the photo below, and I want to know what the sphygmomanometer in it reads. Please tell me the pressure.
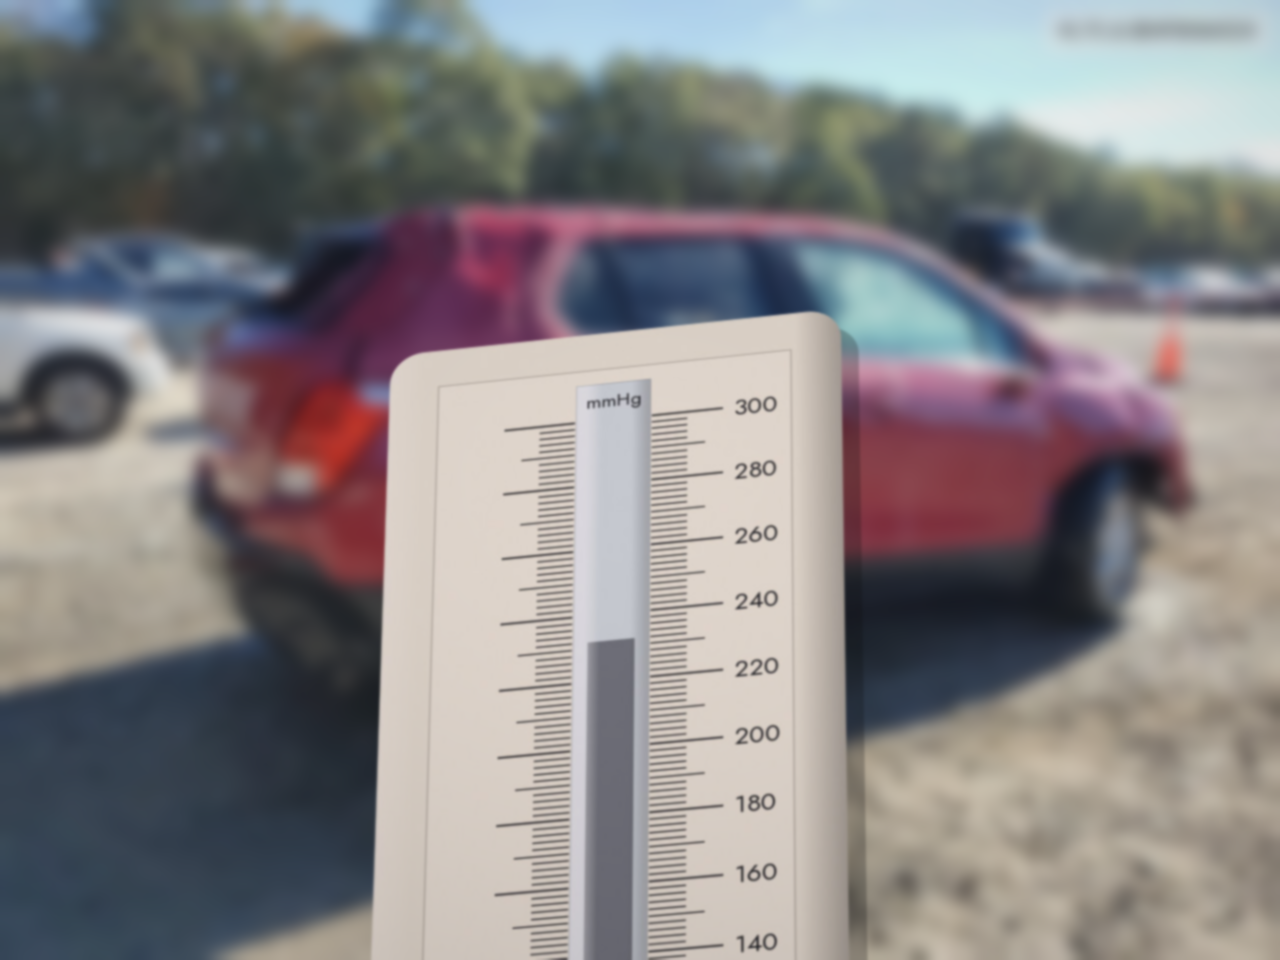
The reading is 232 mmHg
